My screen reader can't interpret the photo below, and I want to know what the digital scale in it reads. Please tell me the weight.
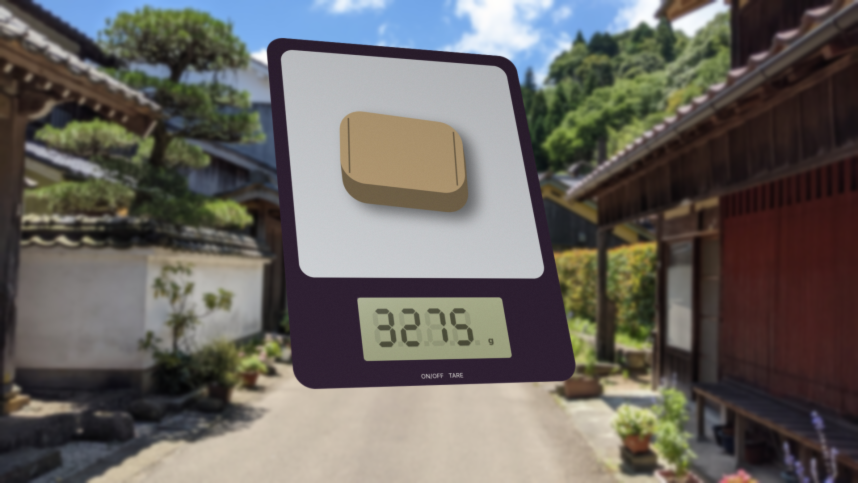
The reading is 3275 g
